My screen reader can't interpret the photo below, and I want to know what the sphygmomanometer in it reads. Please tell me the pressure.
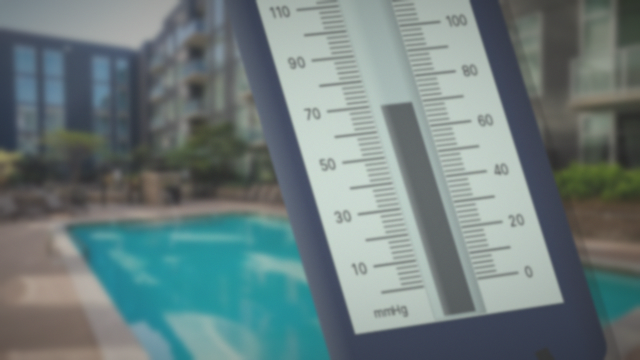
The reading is 70 mmHg
